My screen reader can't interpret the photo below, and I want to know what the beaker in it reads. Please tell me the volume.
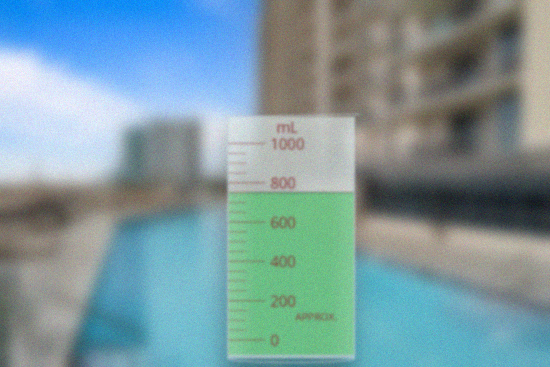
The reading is 750 mL
